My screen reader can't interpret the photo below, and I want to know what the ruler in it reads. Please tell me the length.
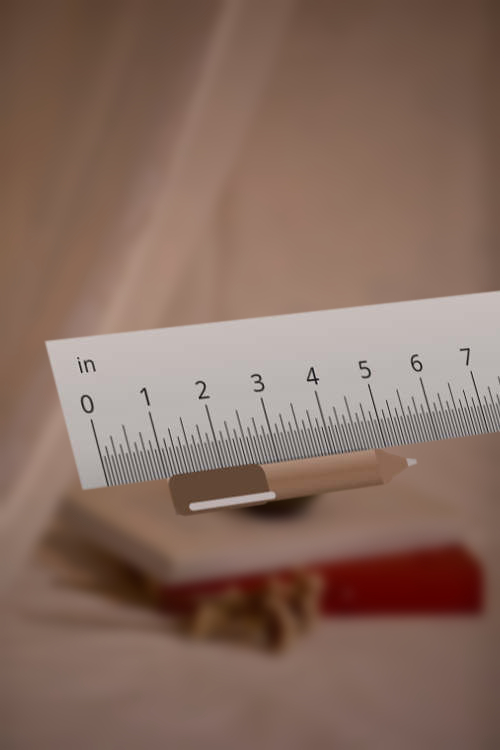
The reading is 4.5 in
